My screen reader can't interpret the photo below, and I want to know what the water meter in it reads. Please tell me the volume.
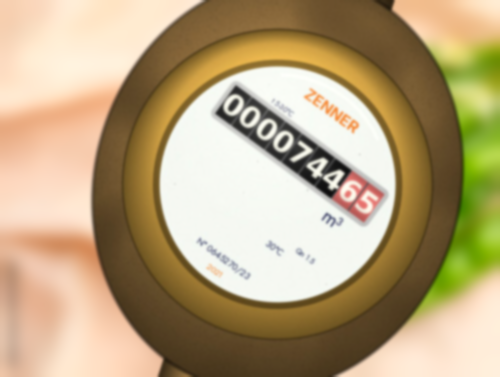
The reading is 744.65 m³
